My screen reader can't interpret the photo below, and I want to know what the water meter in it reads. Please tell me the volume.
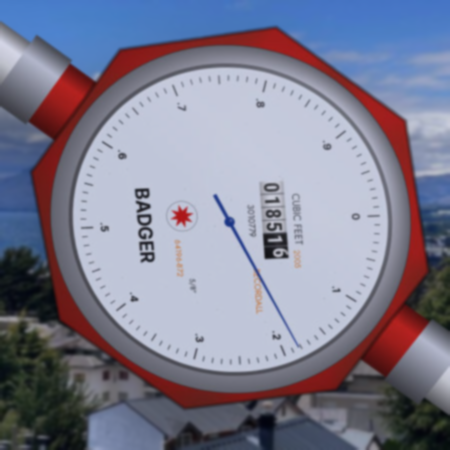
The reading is 18516.18 ft³
